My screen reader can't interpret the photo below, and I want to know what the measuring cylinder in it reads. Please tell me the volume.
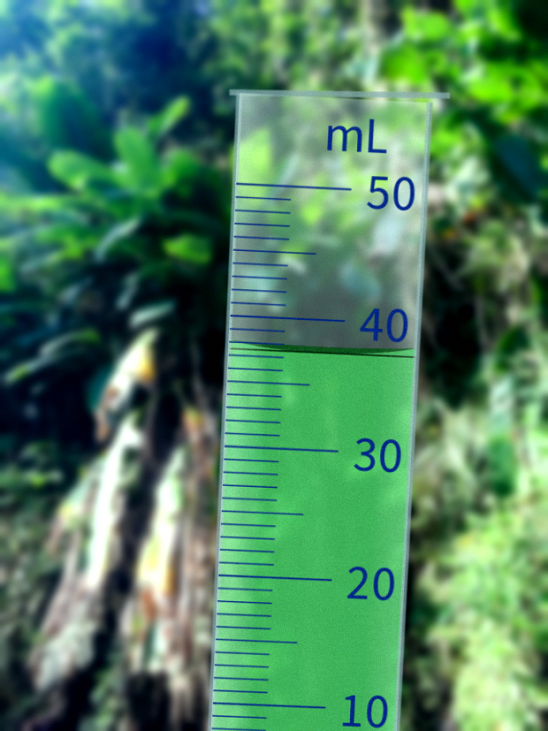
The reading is 37.5 mL
